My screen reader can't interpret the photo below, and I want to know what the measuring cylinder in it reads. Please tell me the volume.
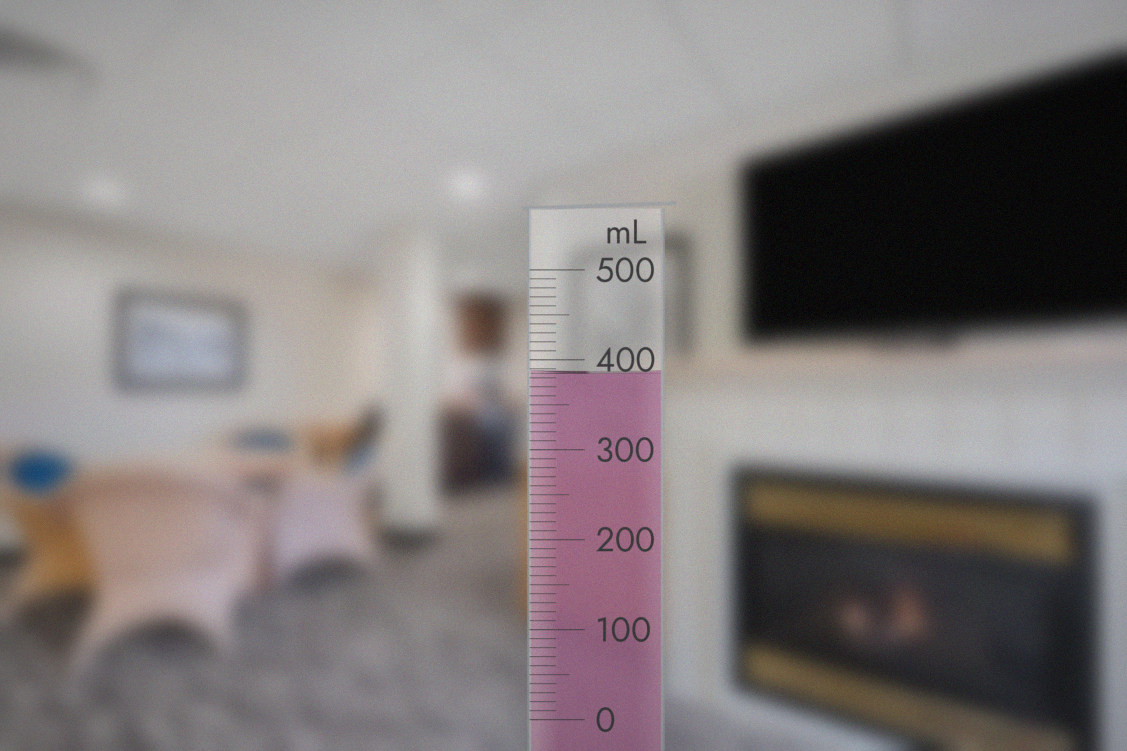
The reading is 385 mL
